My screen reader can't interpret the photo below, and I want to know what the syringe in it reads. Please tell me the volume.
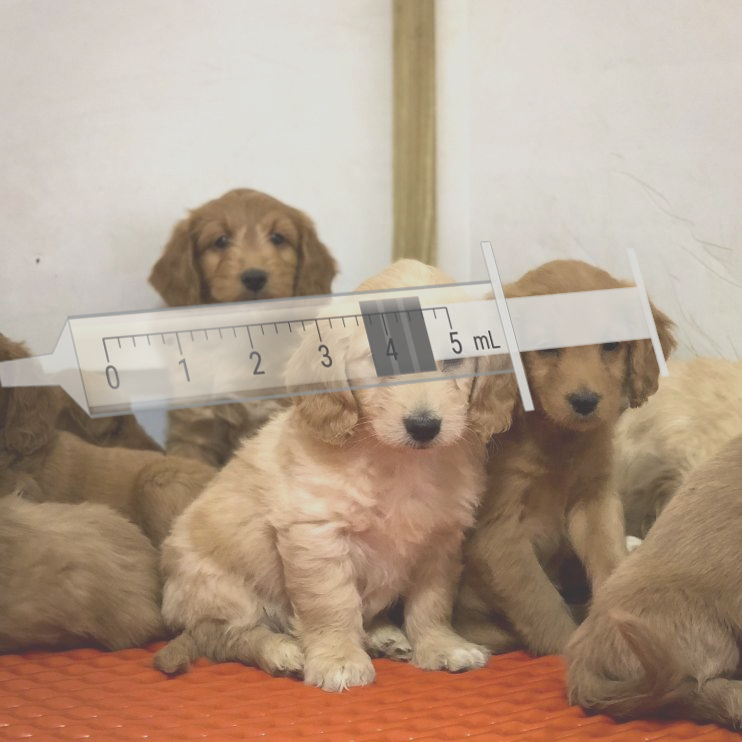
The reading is 3.7 mL
